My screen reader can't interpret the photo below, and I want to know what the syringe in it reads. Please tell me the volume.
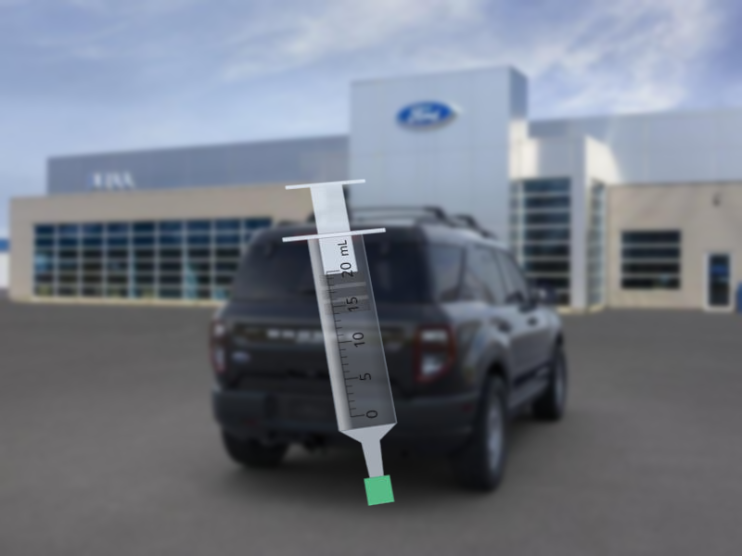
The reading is 14 mL
